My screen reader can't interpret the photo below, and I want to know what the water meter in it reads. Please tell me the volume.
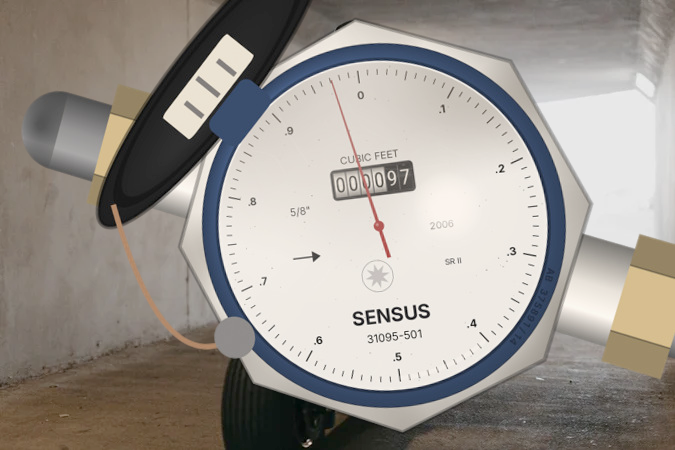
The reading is 96.97 ft³
